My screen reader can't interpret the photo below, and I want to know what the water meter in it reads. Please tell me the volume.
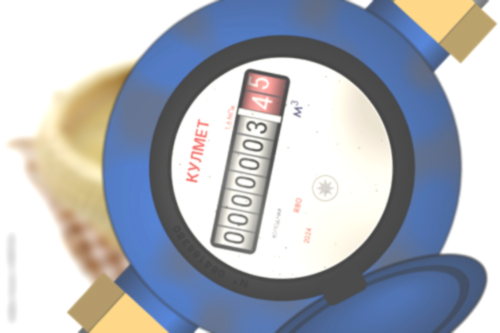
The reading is 3.45 m³
